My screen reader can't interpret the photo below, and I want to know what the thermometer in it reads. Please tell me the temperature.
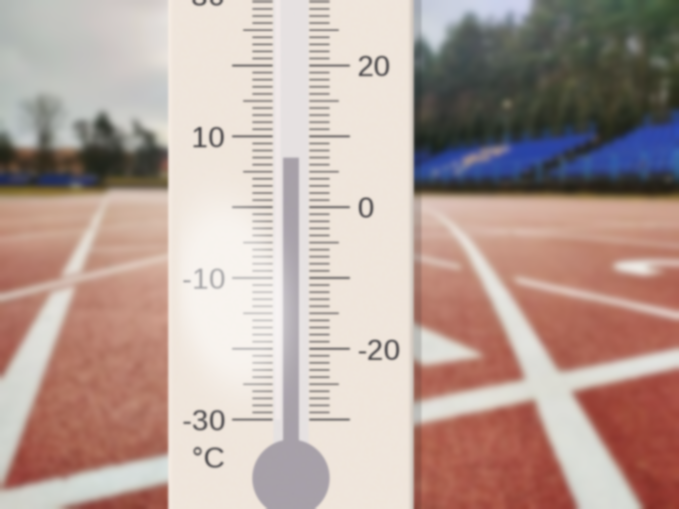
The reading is 7 °C
